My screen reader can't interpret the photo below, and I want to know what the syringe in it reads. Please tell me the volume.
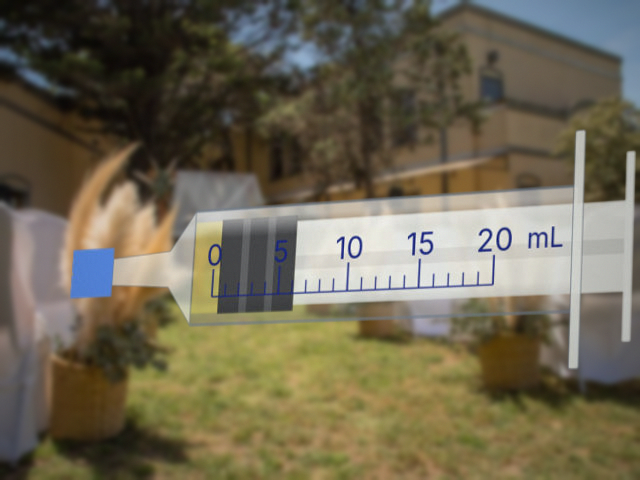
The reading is 0.5 mL
